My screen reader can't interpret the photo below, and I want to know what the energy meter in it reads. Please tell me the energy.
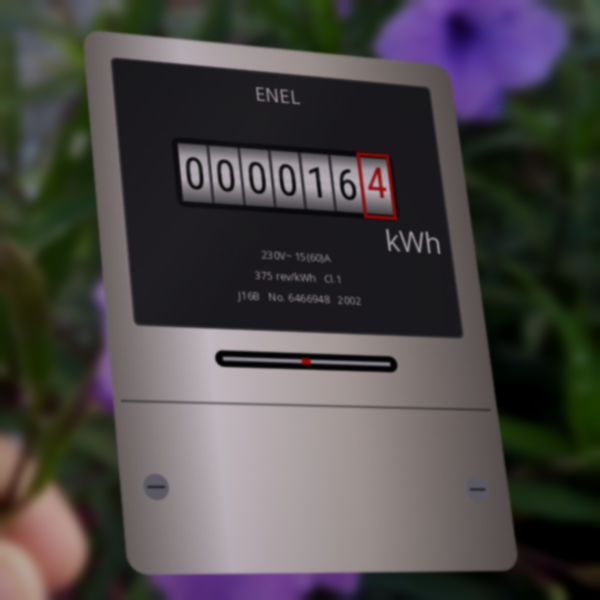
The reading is 16.4 kWh
